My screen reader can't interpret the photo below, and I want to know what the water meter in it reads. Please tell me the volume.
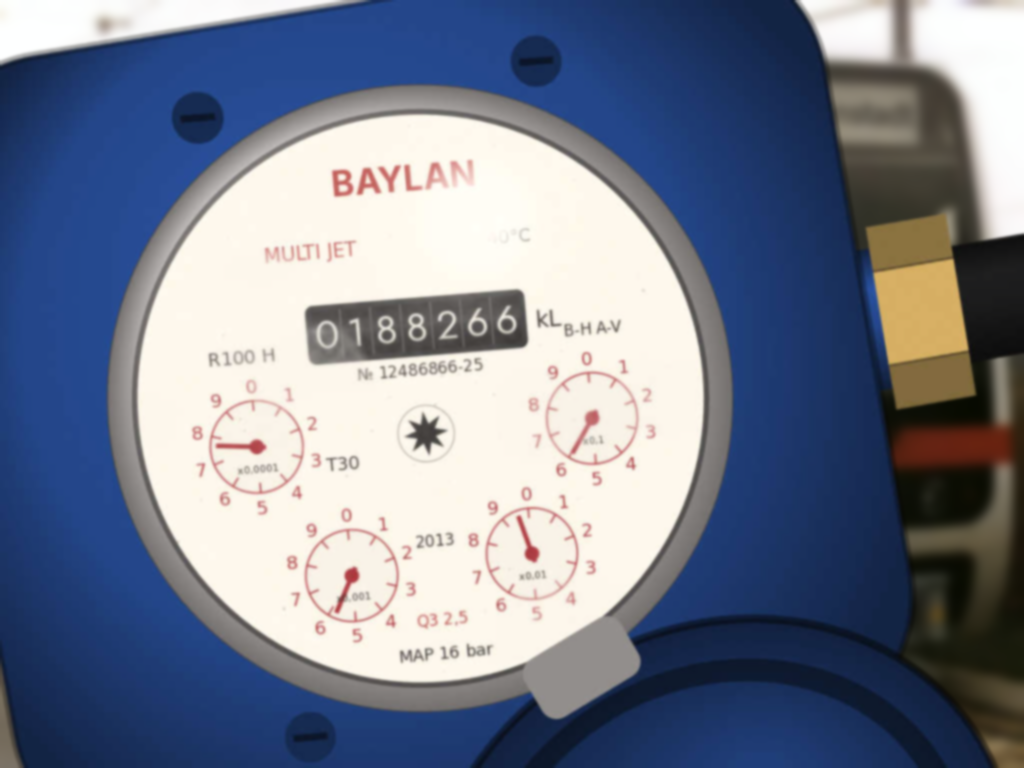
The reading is 188266.5957 kL
